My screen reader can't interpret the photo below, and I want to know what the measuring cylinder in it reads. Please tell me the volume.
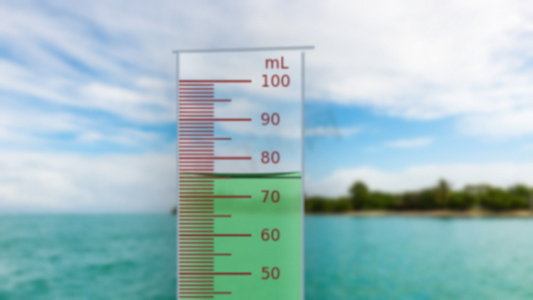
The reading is 75 mL
